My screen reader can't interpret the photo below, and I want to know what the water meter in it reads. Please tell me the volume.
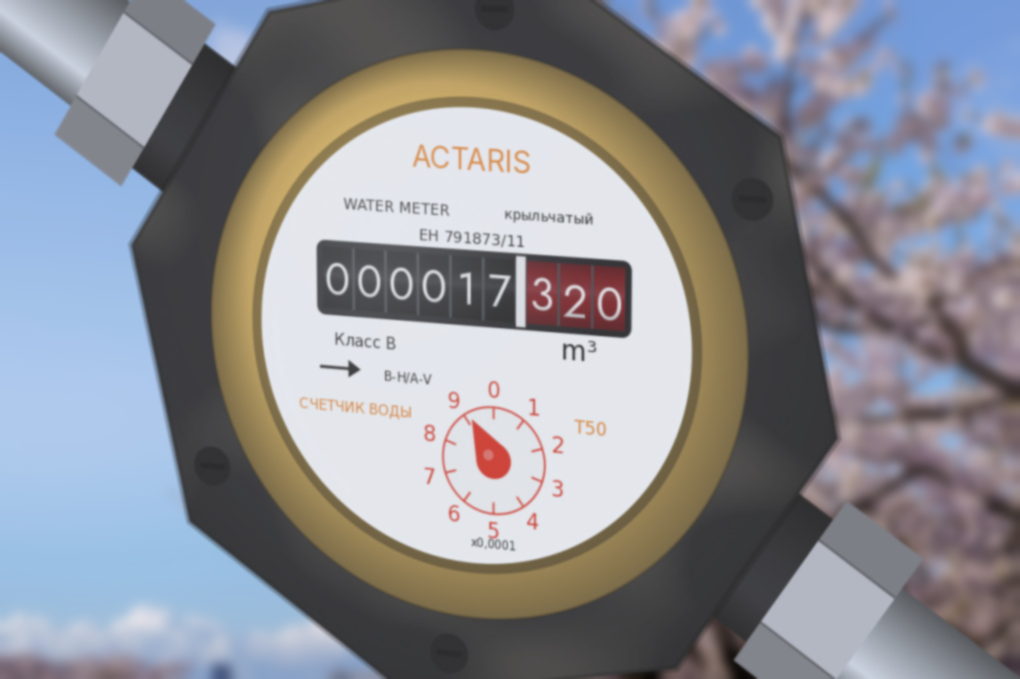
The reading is 17.3199 m³
